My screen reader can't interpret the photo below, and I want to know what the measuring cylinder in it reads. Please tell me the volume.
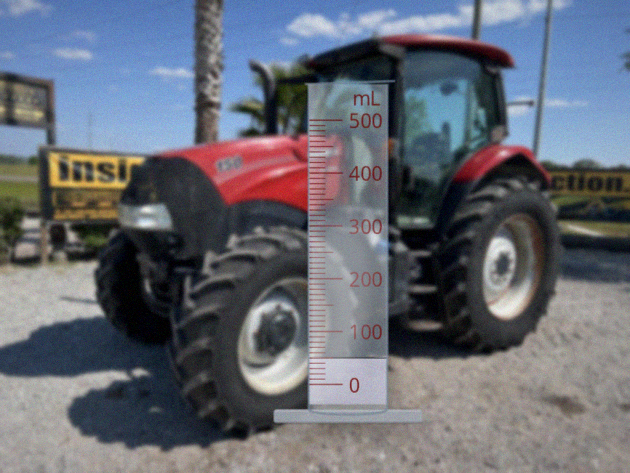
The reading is 50 mL
